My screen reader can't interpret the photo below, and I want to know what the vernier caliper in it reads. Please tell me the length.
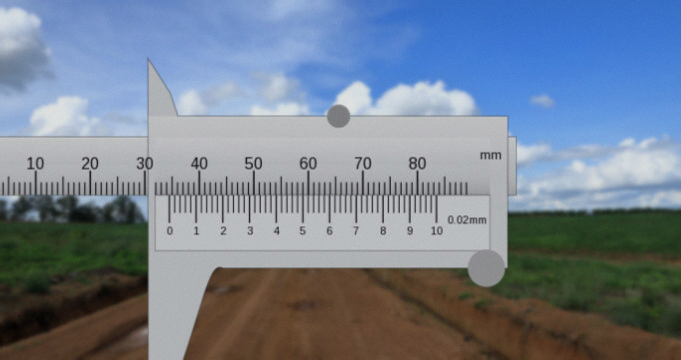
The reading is 34.5 mm
